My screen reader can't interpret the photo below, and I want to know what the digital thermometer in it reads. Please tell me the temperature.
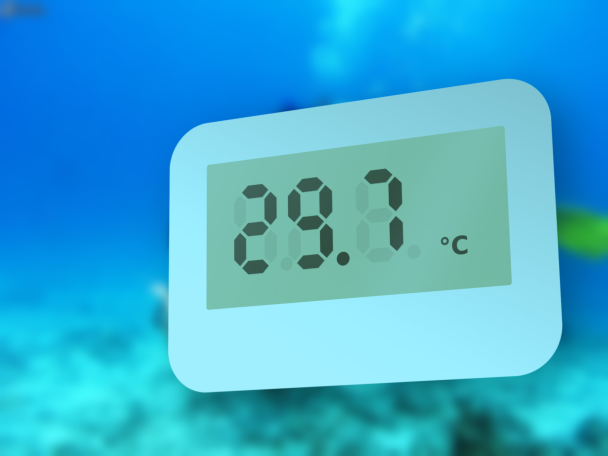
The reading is 29.7 °C
